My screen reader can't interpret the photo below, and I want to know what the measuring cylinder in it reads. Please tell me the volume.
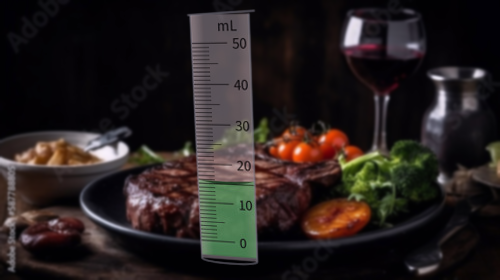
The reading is 15 mL
